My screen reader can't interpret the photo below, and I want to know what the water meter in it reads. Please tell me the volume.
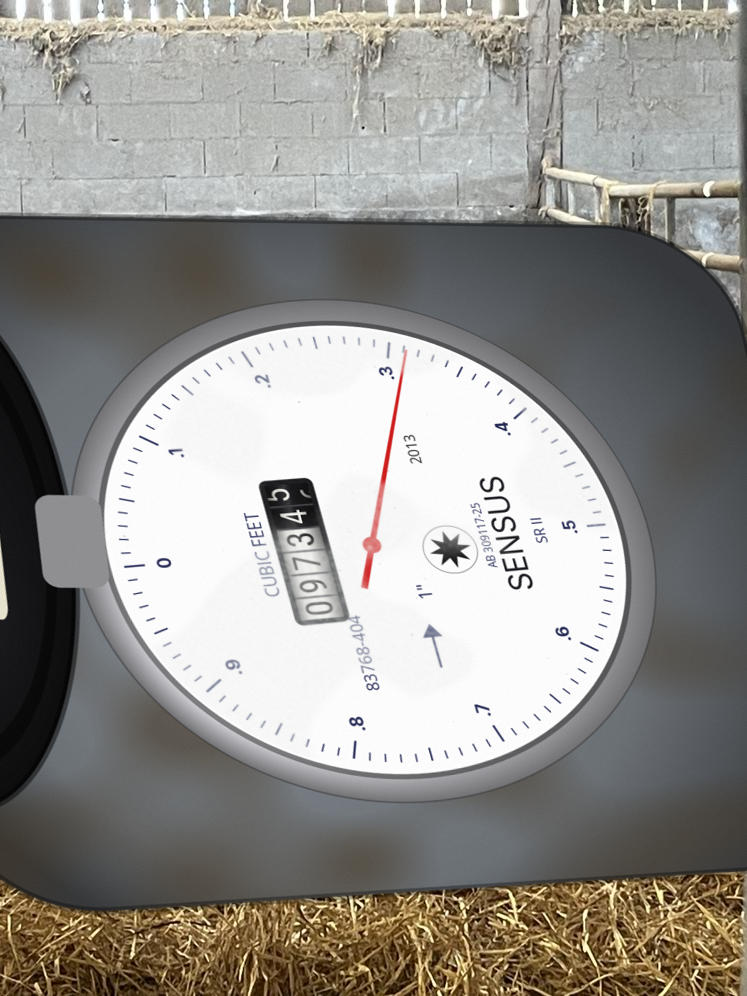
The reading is 97345.31 ft³
